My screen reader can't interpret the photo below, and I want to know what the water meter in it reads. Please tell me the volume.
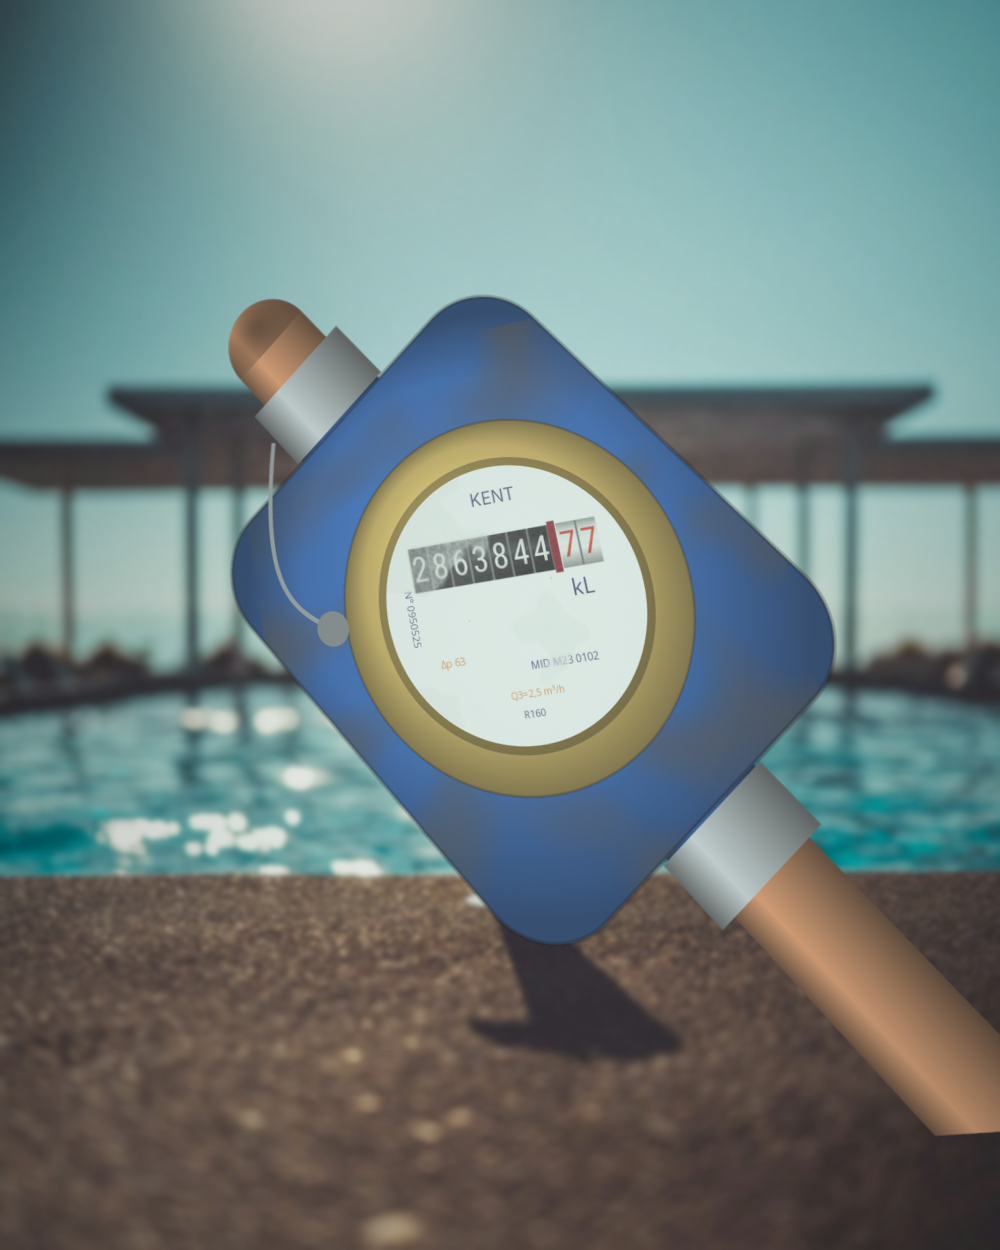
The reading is 2863844.77 kL
